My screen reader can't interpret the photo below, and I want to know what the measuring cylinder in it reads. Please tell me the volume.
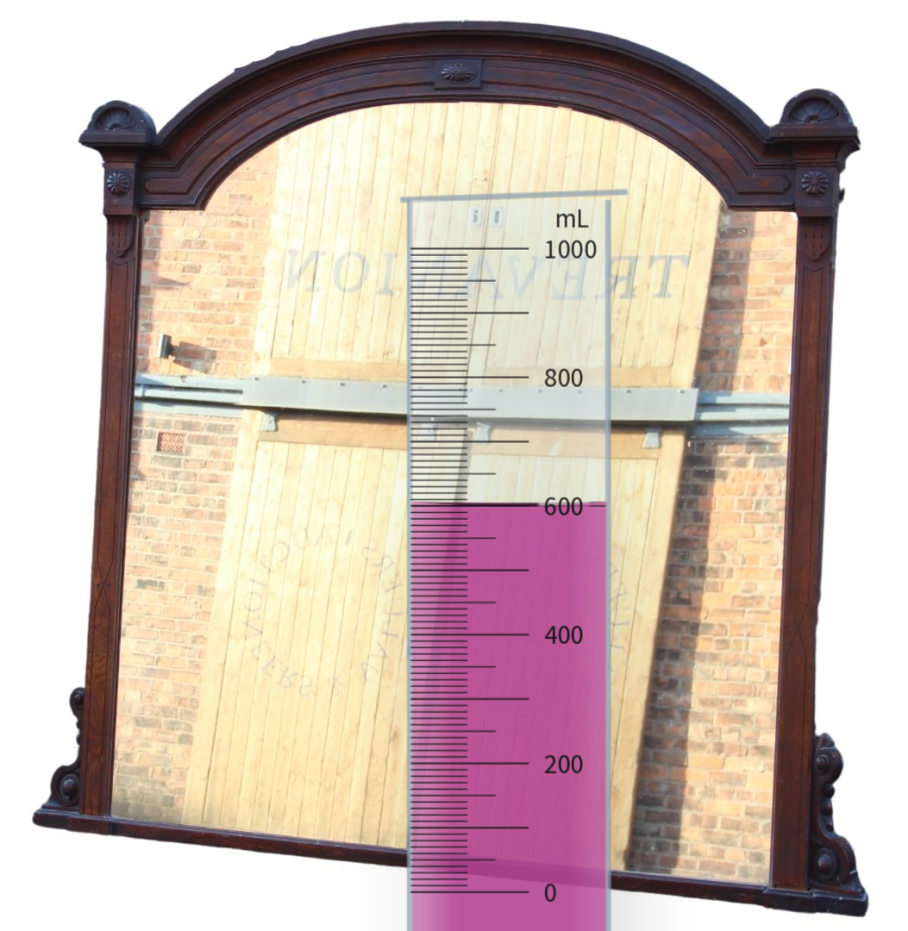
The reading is 600 mL
